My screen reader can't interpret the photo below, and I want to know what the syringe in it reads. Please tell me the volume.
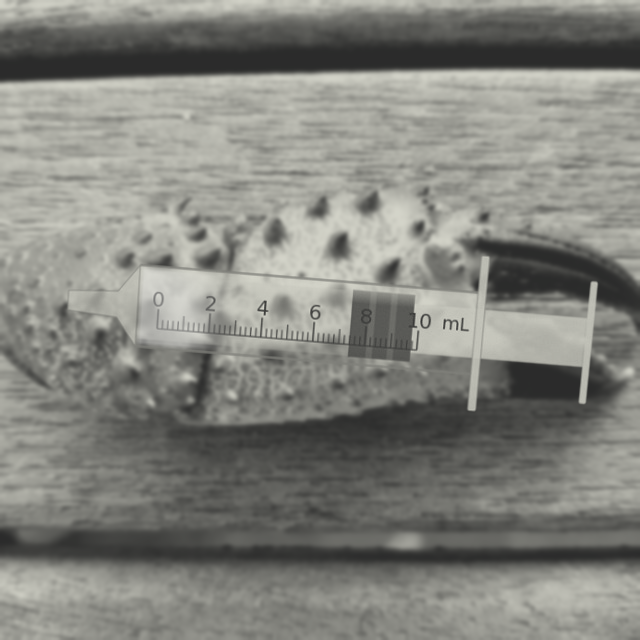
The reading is 7.4 mL
